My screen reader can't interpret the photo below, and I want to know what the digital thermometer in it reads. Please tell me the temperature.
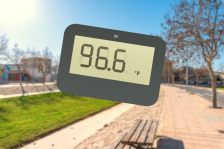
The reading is 96.6 °F
